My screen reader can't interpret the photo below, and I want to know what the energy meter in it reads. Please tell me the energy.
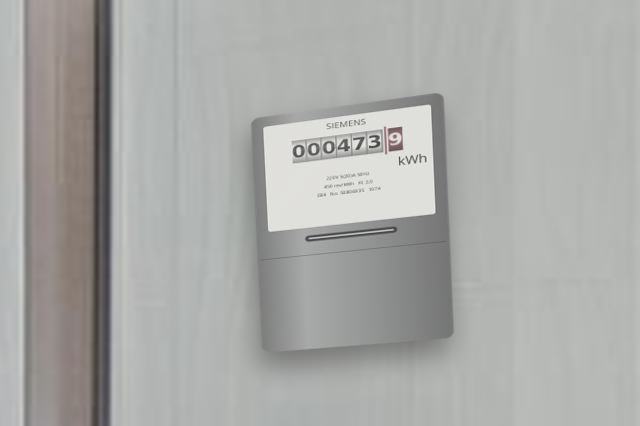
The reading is 473.9 kWh
